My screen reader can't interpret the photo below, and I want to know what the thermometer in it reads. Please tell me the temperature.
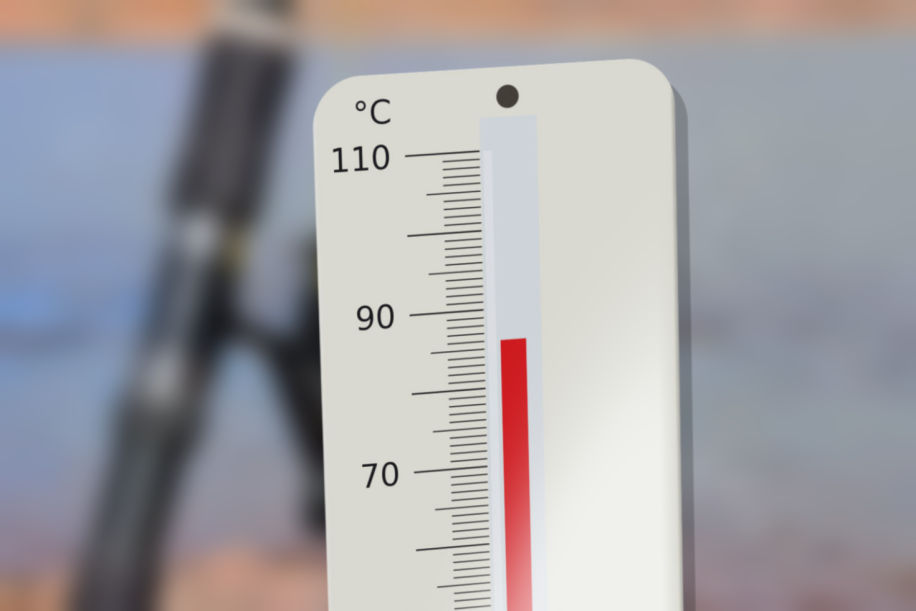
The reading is 86 °C
